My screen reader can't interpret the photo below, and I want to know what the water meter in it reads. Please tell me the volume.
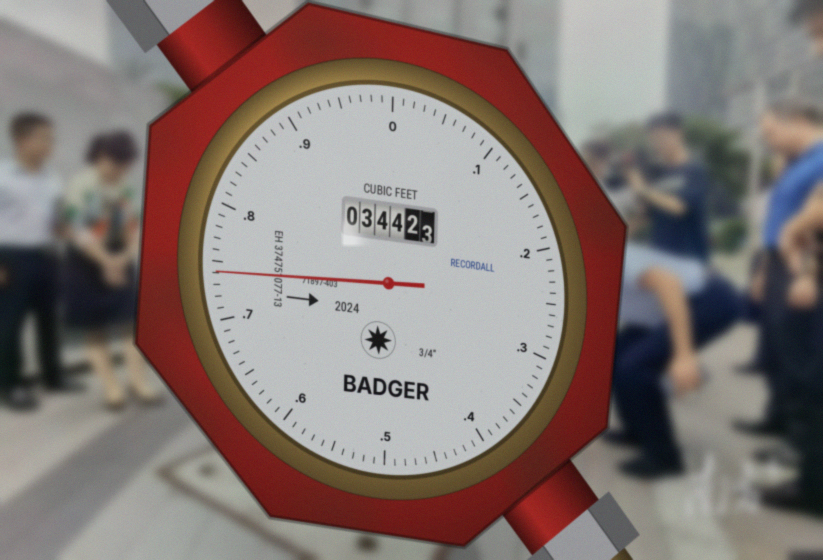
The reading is 34422.74 ft³
